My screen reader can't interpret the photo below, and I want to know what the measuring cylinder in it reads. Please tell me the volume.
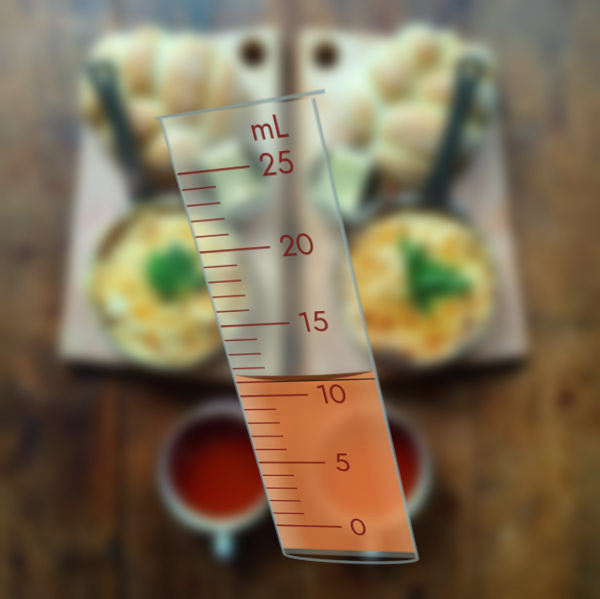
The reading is 11 mL
